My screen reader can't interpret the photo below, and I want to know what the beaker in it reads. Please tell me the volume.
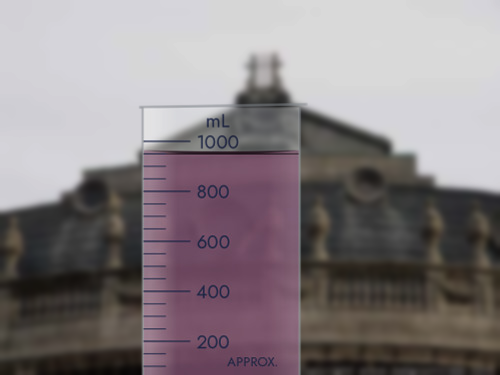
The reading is 950 mL
